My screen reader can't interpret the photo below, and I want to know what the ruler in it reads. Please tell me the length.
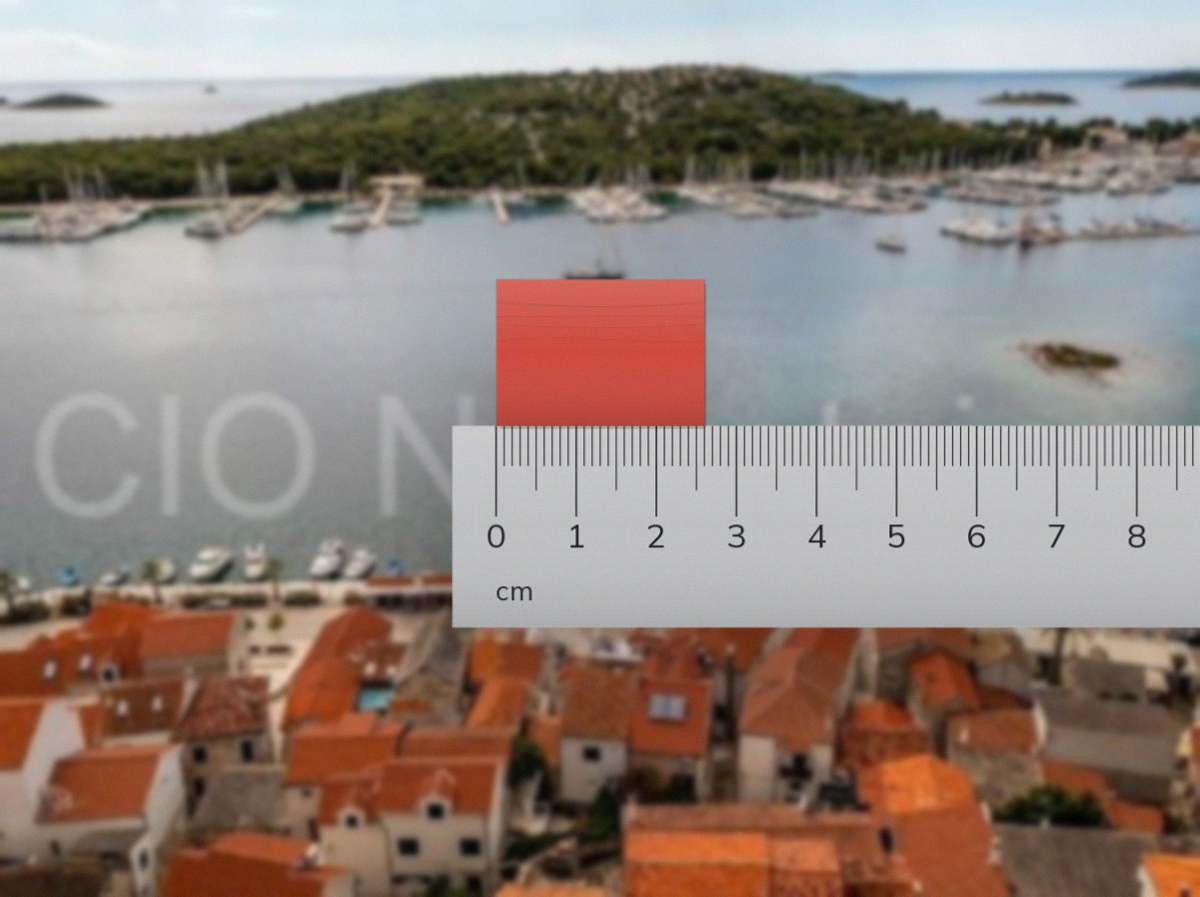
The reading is 2.6 cm
